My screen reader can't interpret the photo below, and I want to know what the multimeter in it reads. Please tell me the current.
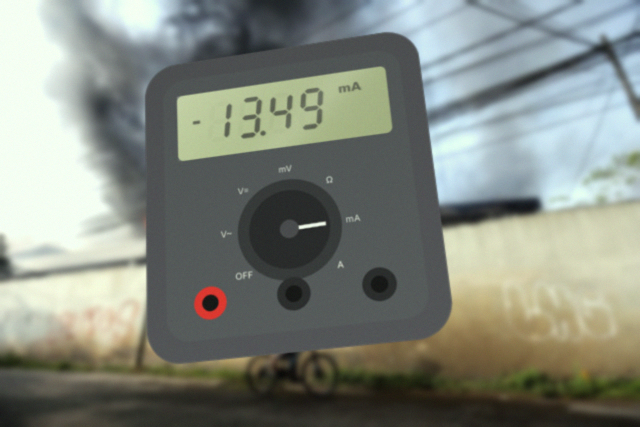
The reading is -13.49 mA
